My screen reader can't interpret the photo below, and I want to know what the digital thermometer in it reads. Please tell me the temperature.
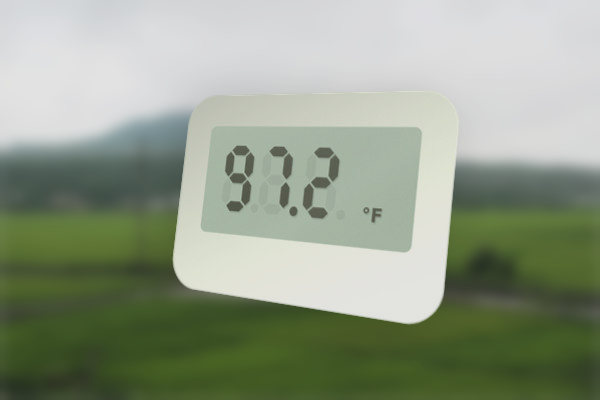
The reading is 97.2 °F
